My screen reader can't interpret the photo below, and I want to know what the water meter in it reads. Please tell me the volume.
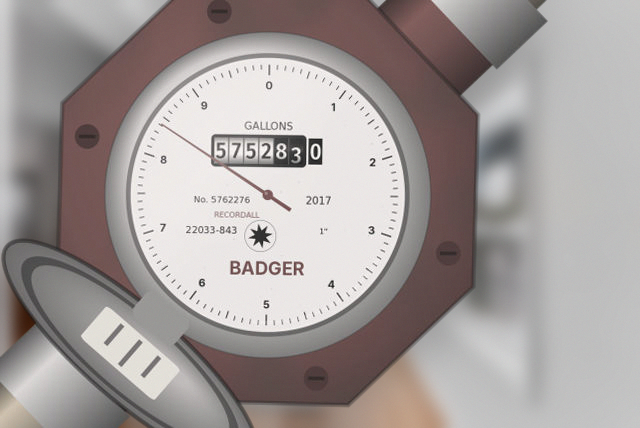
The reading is 5752828.4 gal
